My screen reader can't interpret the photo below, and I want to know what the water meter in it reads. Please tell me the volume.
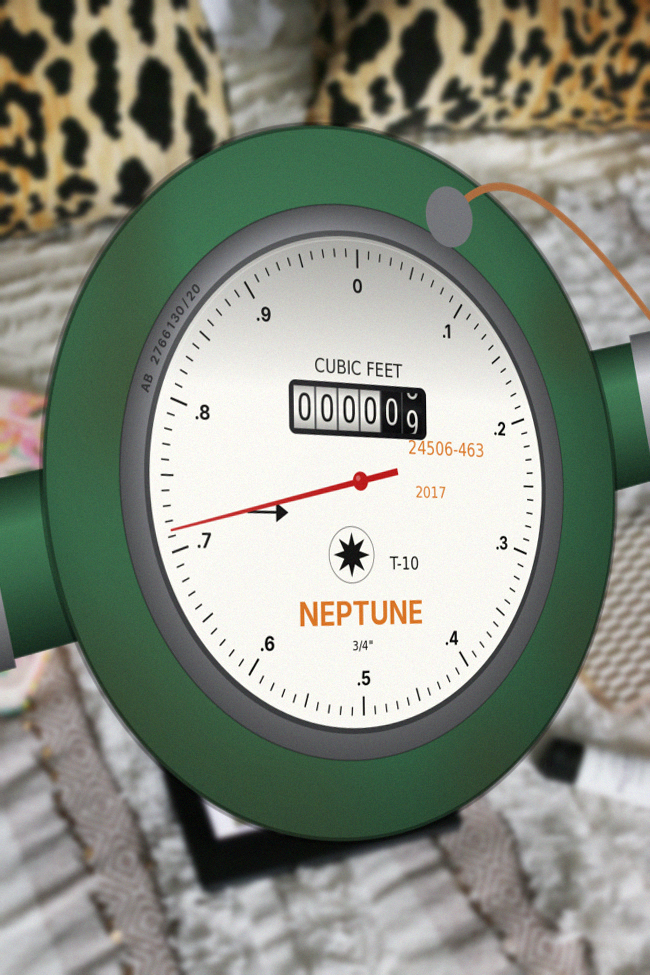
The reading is 8.71 ft³
